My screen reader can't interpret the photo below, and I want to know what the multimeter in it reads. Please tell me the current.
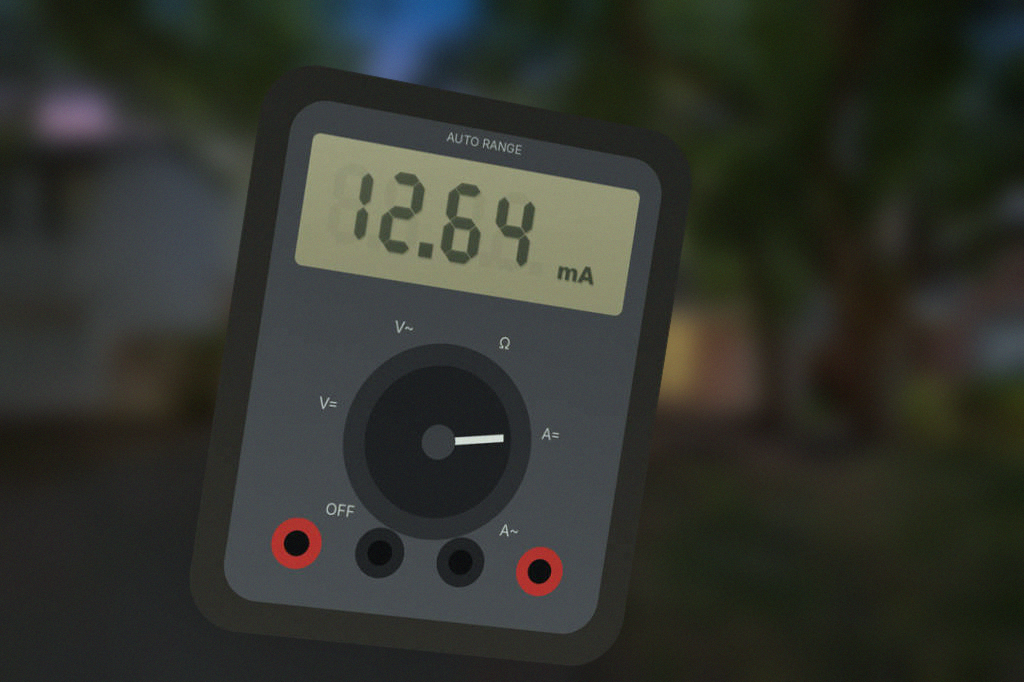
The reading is 12.64 mA
